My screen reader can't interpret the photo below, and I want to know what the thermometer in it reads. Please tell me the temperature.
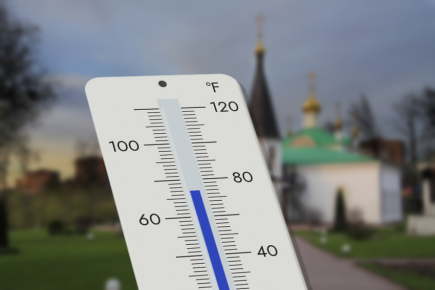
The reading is 74 °F
